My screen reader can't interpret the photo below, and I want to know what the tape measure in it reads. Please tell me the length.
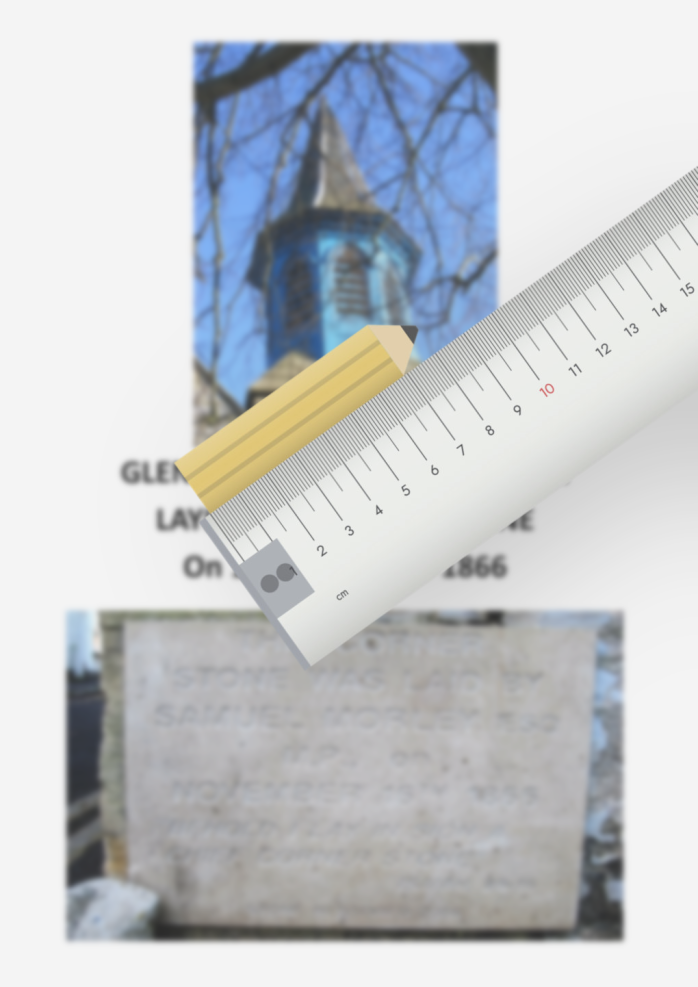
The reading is 8 cm
